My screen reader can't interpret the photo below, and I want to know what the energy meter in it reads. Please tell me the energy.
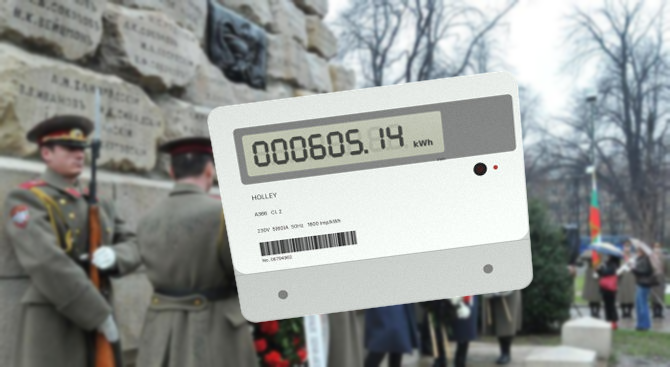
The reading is 605.14 kWh
